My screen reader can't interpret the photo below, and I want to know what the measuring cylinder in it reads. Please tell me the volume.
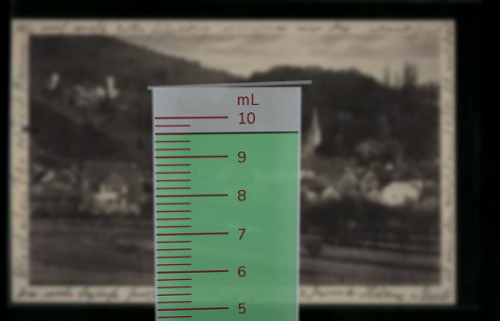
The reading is 9.6 mL
